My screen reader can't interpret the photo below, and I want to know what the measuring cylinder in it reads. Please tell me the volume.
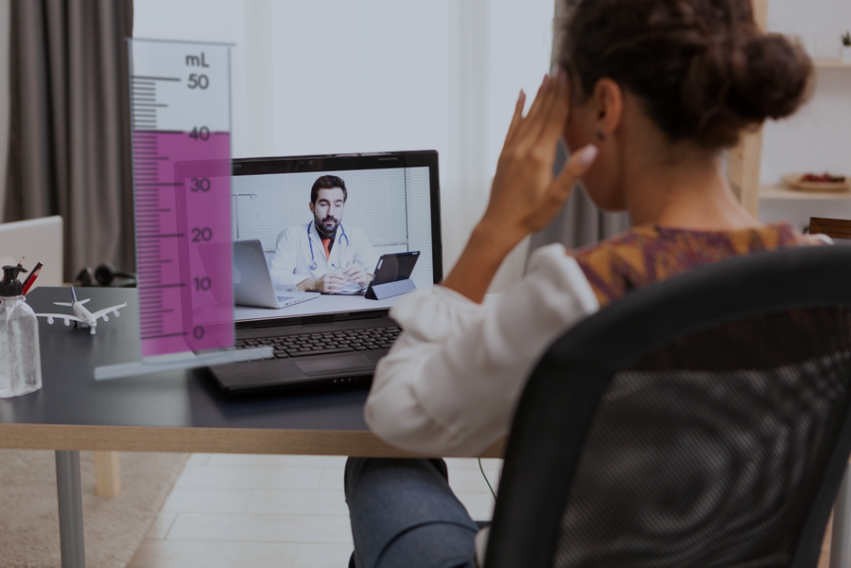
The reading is 40 mL
